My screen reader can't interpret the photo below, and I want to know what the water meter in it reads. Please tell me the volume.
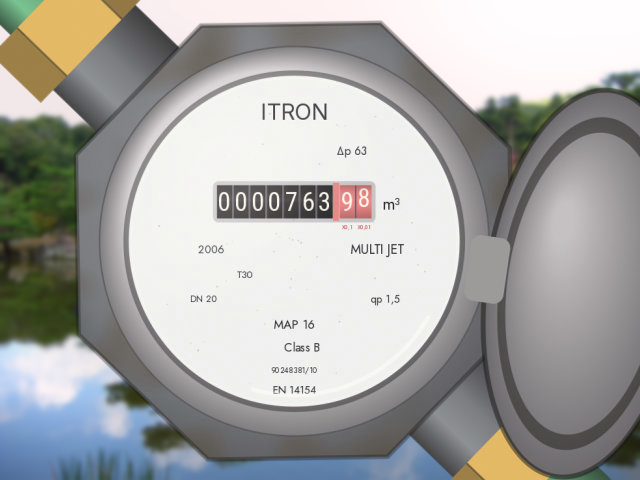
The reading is 763.98 m³
